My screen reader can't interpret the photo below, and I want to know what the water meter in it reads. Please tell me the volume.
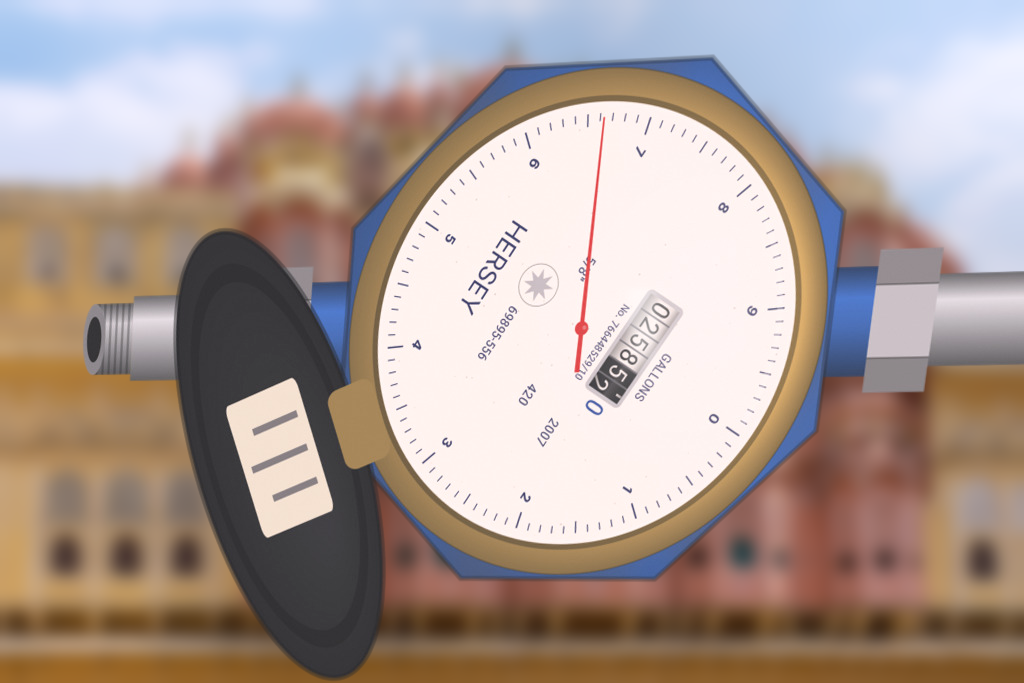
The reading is 258516.6 gal
